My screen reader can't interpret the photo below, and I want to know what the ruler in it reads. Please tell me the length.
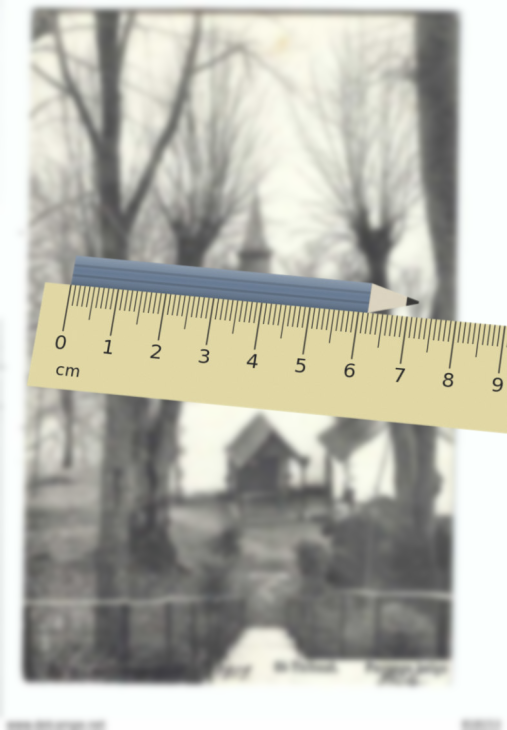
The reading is 7.2 cm
